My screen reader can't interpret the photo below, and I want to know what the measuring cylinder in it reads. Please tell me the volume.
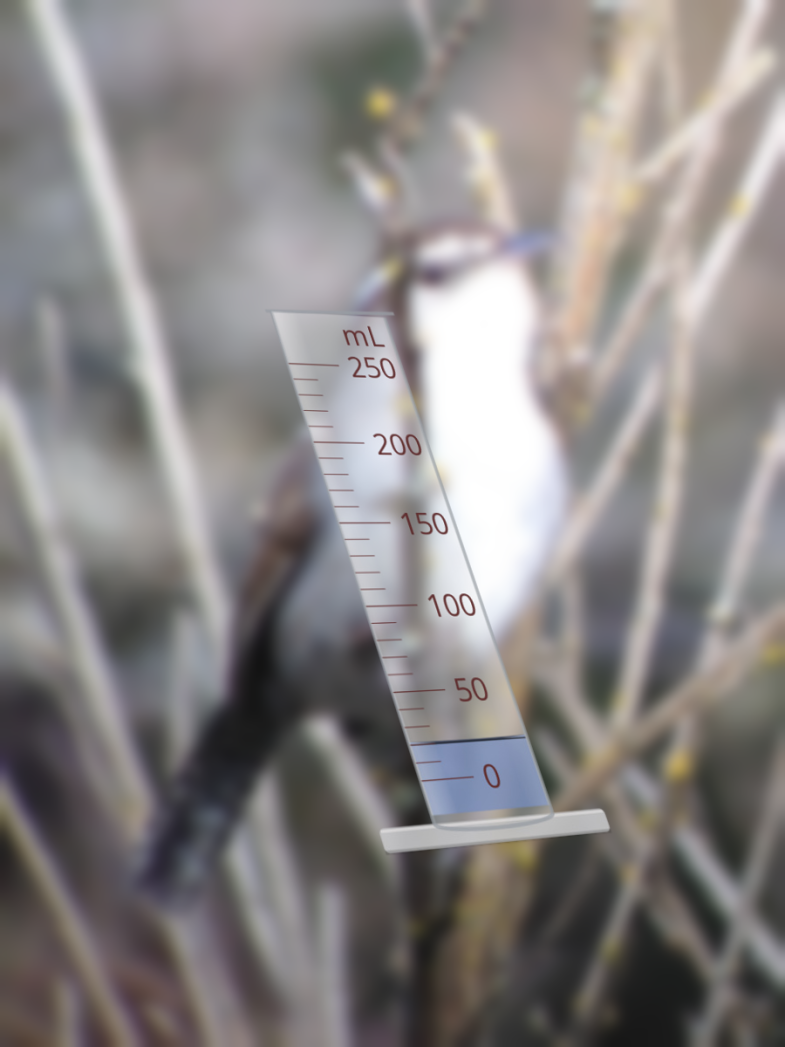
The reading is 20 mL
